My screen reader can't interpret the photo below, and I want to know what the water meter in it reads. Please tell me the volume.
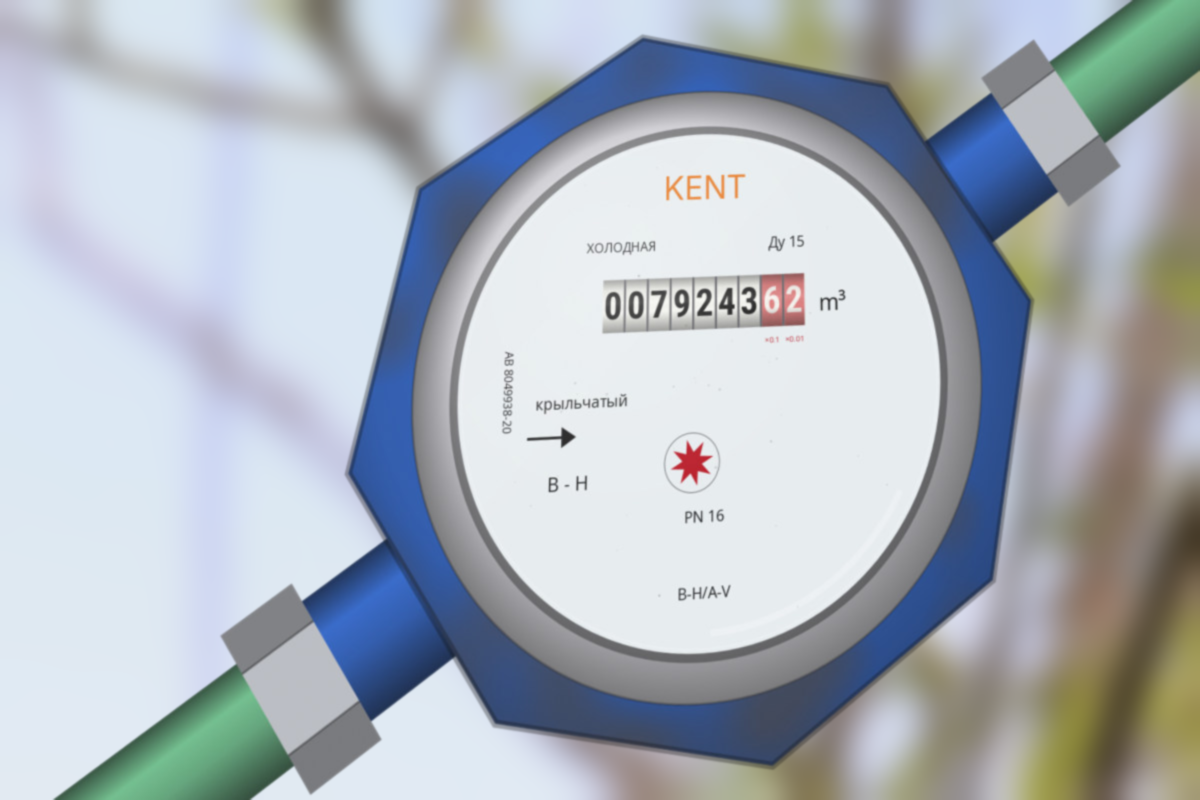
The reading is 79243.62 m³
